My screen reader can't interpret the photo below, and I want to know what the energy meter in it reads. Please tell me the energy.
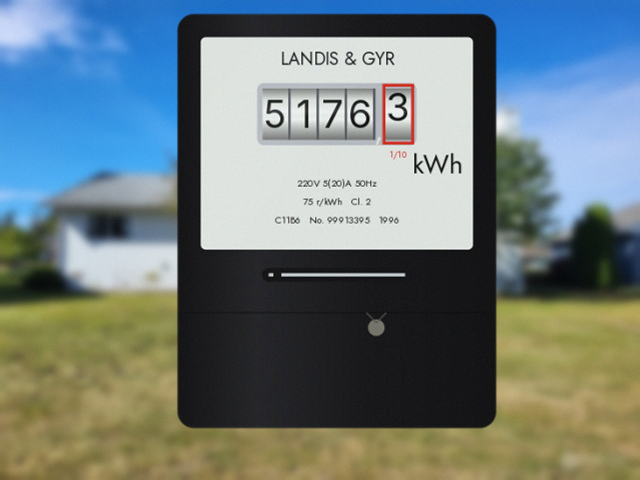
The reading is 5176.3 kWh
